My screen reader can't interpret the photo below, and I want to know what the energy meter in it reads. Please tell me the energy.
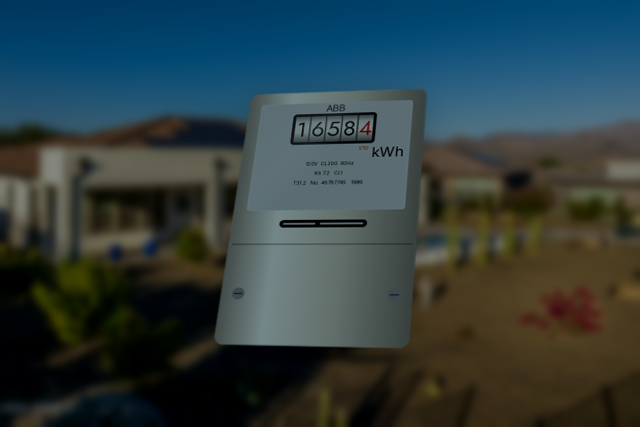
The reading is 1658.4 kWh
